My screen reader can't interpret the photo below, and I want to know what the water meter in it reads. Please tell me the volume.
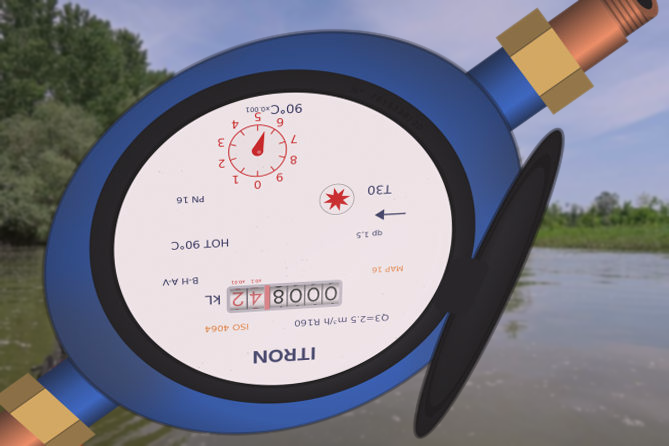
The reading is 8.425 kL
